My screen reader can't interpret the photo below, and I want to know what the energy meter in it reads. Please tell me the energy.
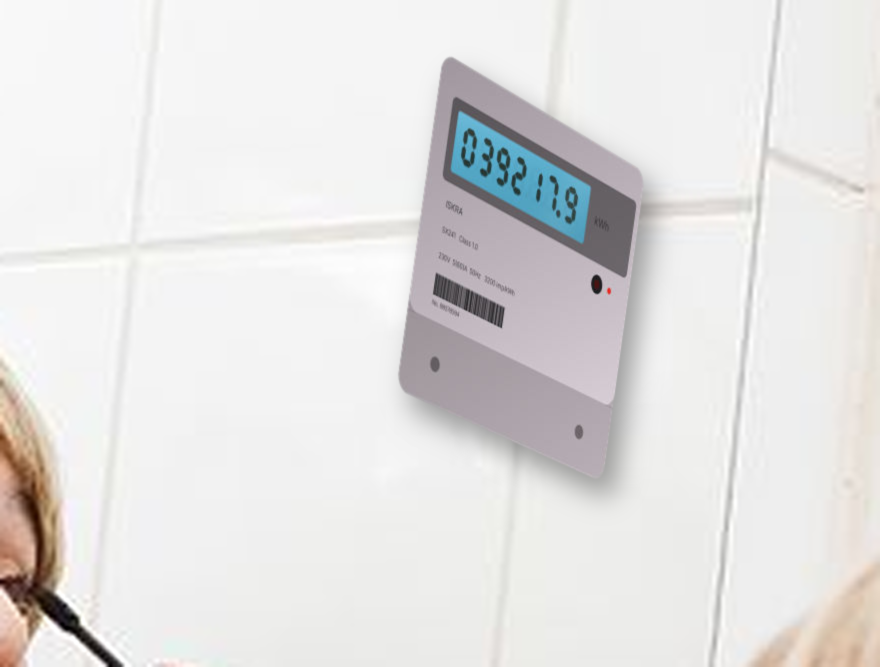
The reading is 39217.9 kWh
